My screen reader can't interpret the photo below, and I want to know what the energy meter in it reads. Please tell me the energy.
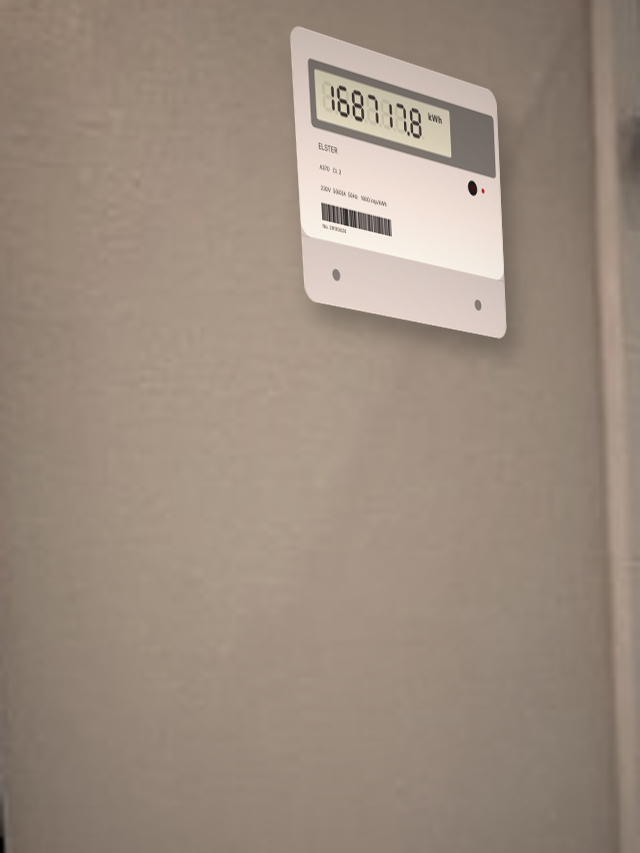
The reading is 168717.8 kWh
